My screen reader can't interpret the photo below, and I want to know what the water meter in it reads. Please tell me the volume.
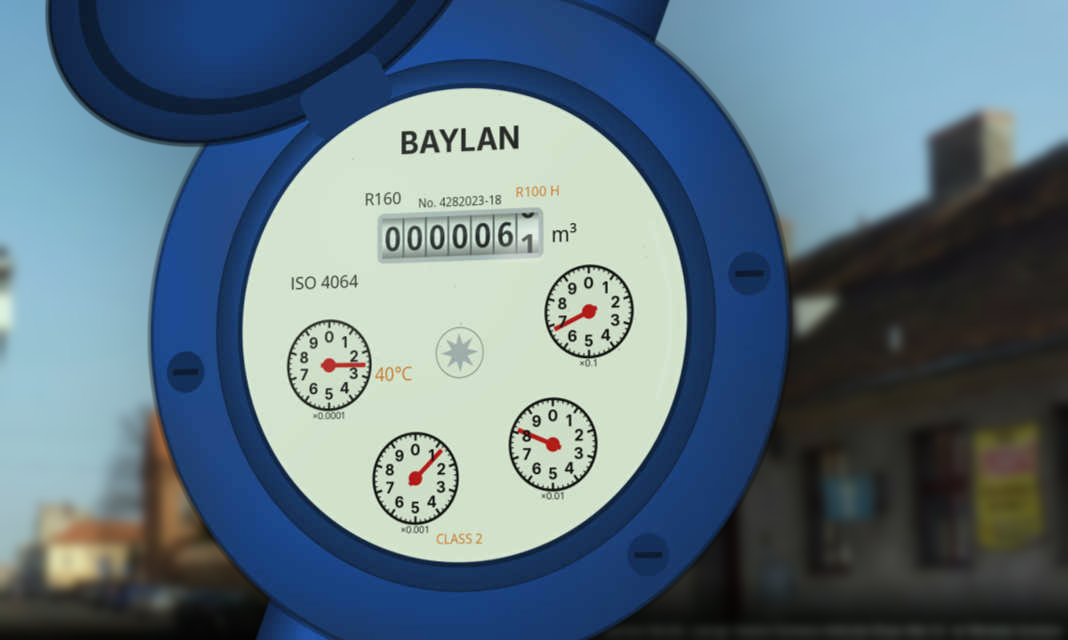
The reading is 60.6812 m³
